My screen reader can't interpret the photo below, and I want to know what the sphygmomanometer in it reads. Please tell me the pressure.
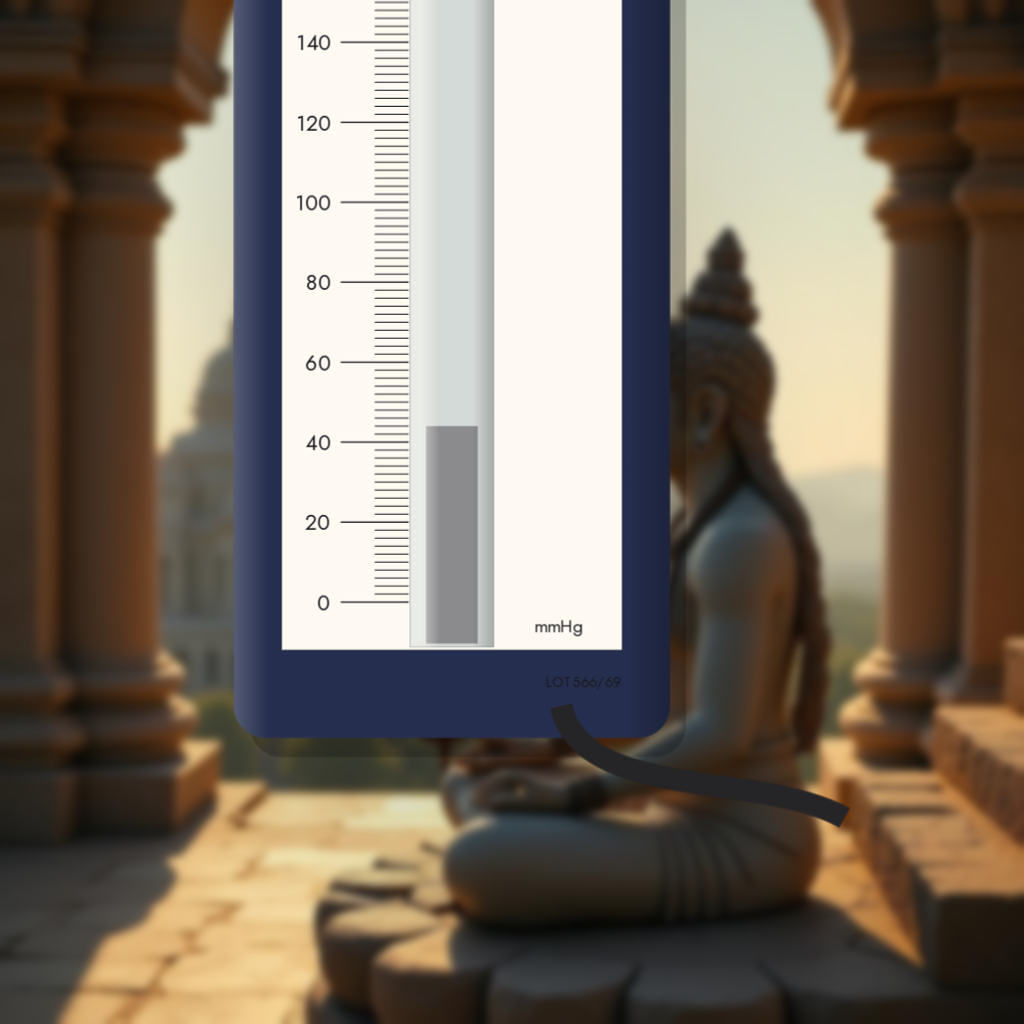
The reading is 44 mmHg
